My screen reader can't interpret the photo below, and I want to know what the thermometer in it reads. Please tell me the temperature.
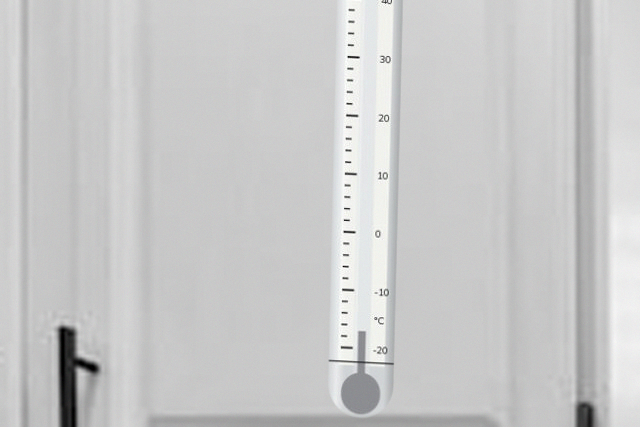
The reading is -17 °C
